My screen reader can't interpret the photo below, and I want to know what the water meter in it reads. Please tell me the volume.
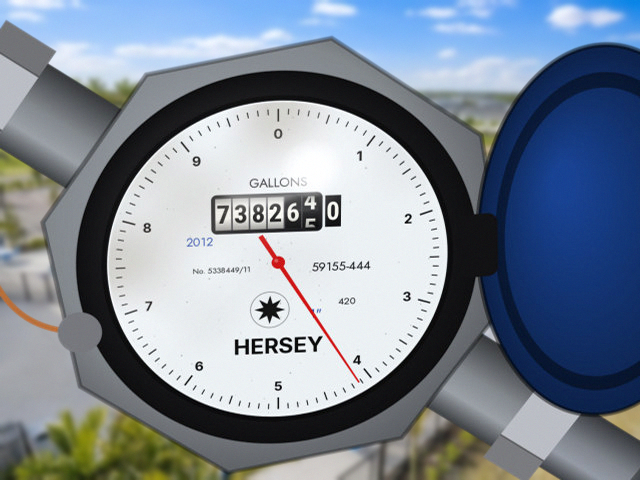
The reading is 7382644.1 gal
